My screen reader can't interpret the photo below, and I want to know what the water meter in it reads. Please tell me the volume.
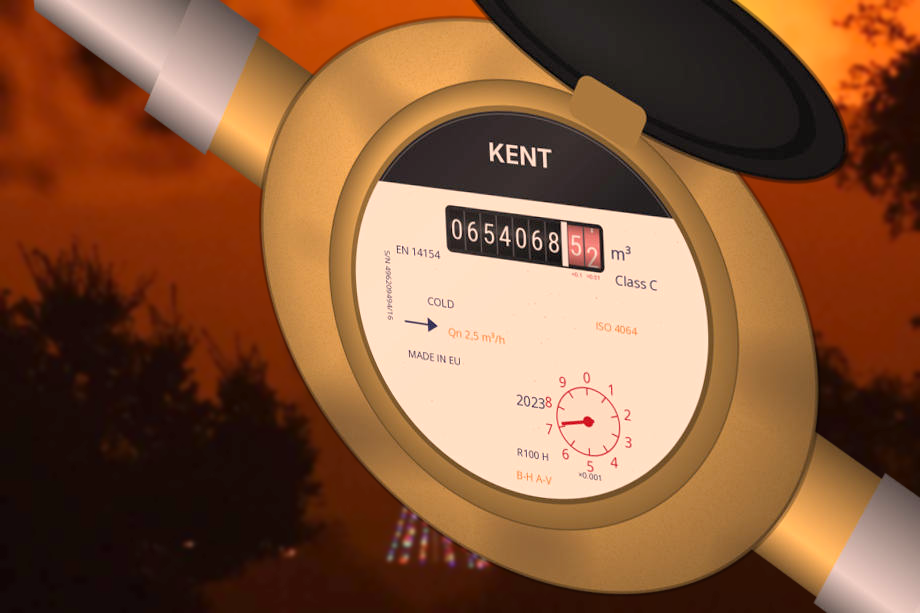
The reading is 654068.517 m³
